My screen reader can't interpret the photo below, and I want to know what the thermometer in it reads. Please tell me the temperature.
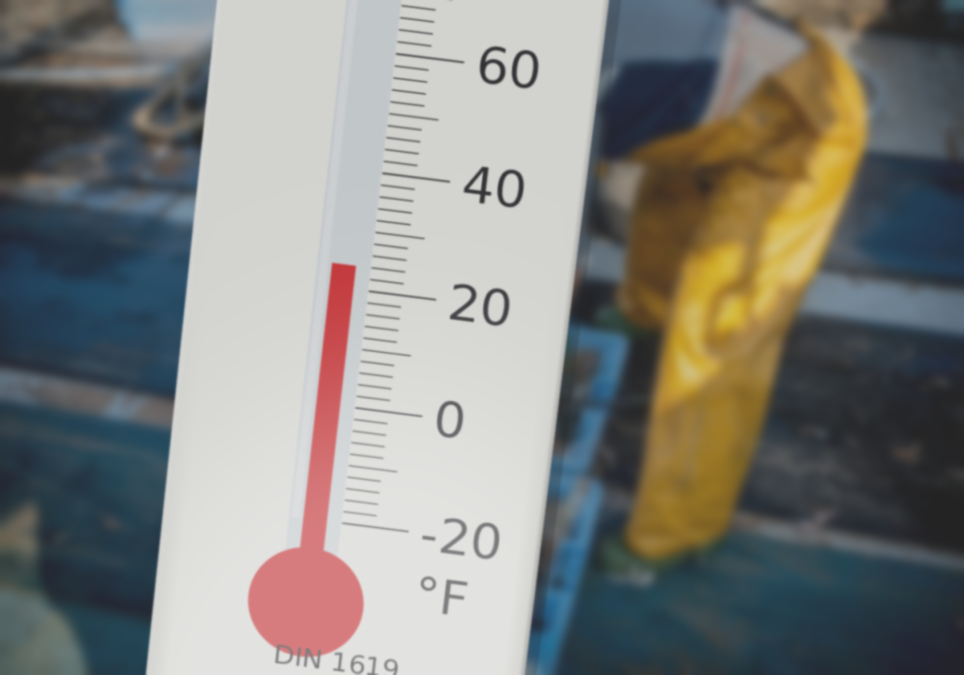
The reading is 24 °F
